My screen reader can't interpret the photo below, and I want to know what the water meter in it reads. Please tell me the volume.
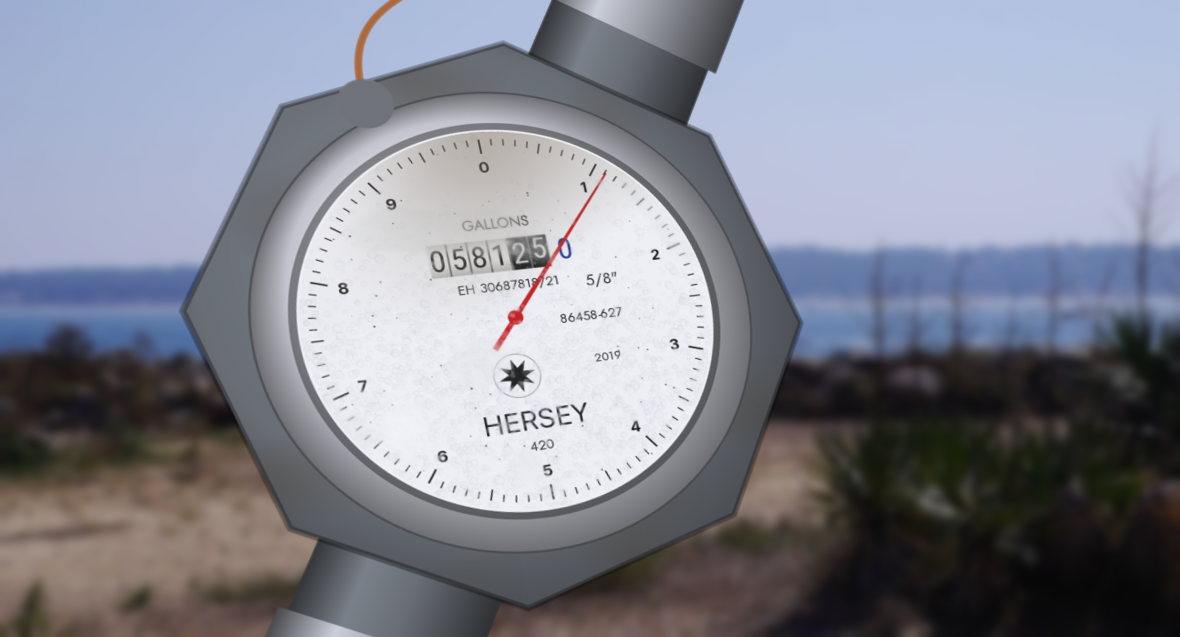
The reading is 581251.1 gal
